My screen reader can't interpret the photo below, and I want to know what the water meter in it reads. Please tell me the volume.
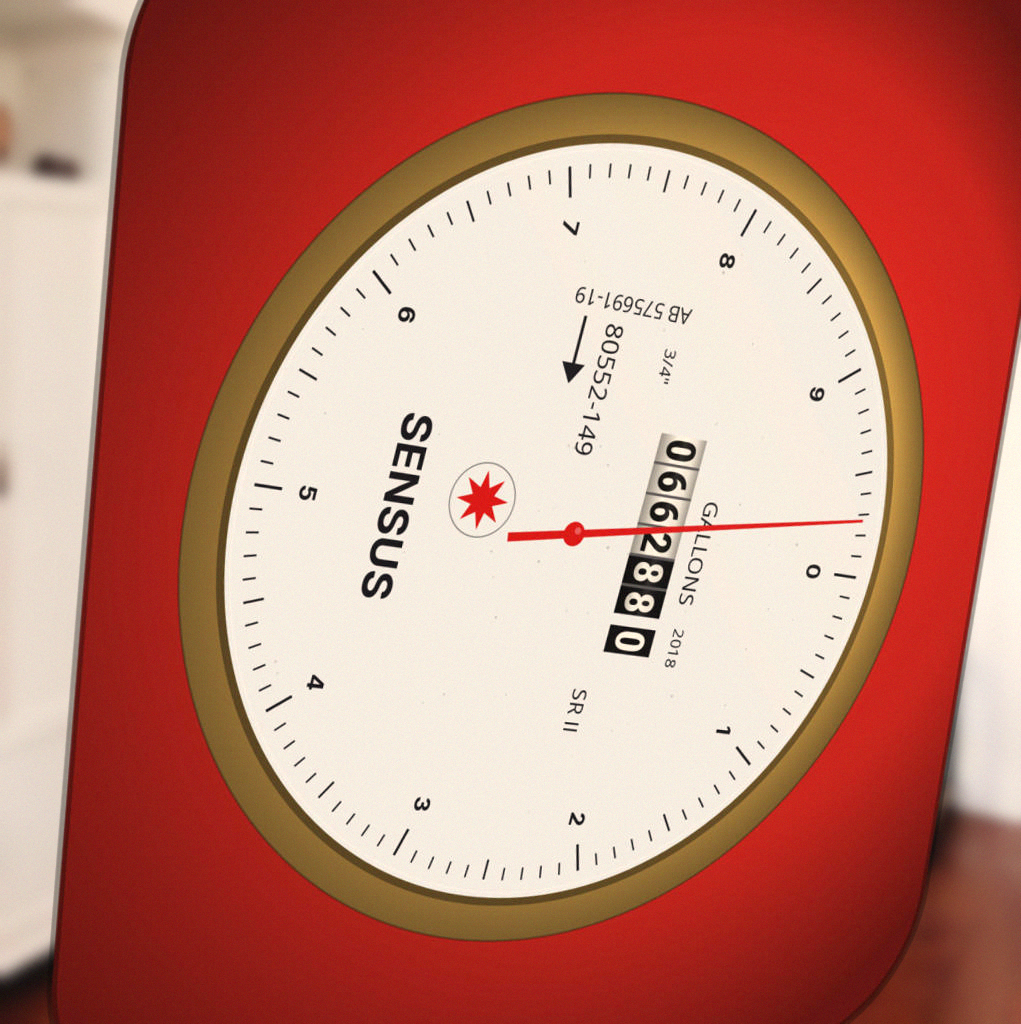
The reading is 662879.7 gal
